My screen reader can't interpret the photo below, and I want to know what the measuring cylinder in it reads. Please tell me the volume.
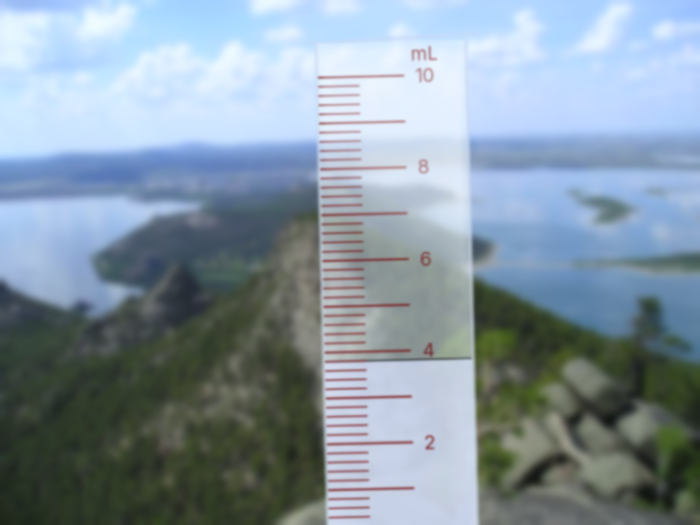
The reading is 3.8 mL
